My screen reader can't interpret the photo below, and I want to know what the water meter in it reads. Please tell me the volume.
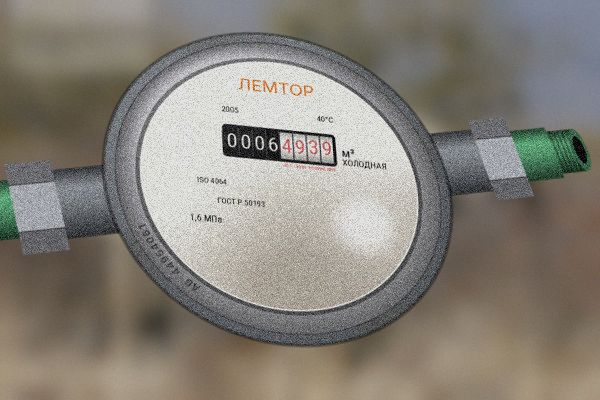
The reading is 6.4939 m³
